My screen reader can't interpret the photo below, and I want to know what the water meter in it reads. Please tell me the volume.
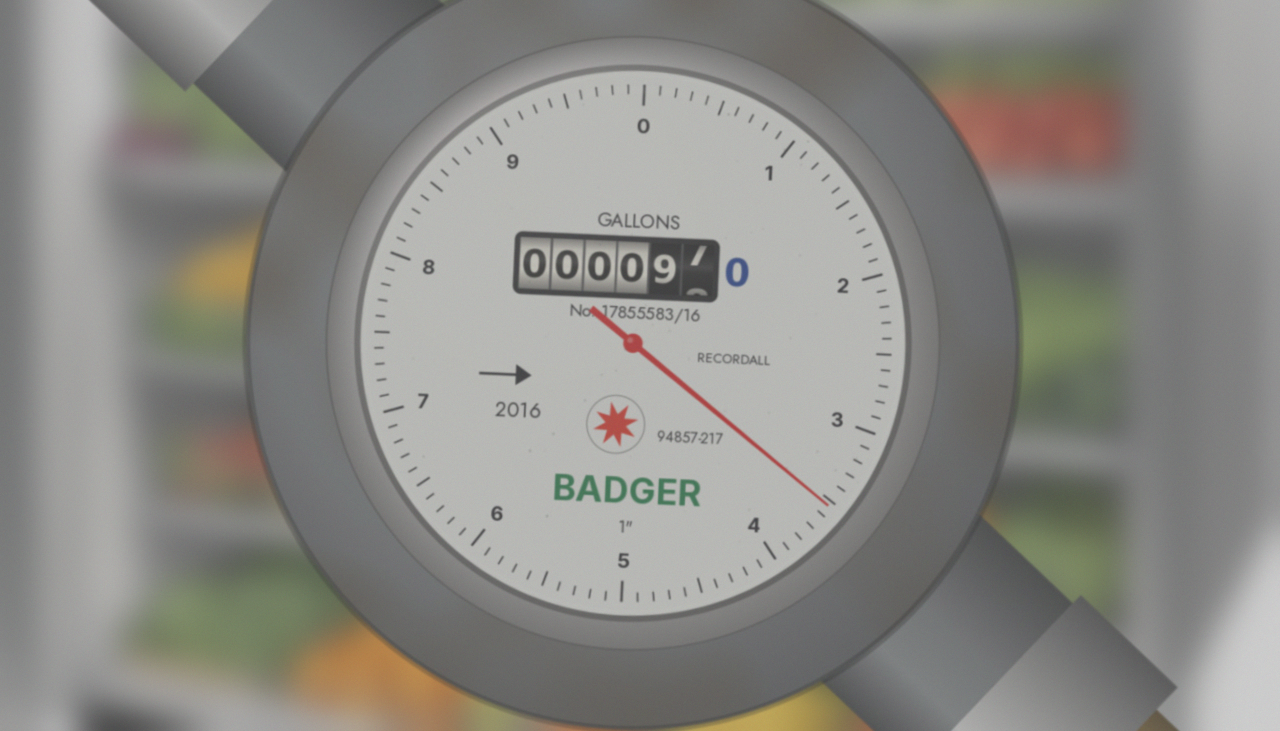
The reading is 973.5 gal
